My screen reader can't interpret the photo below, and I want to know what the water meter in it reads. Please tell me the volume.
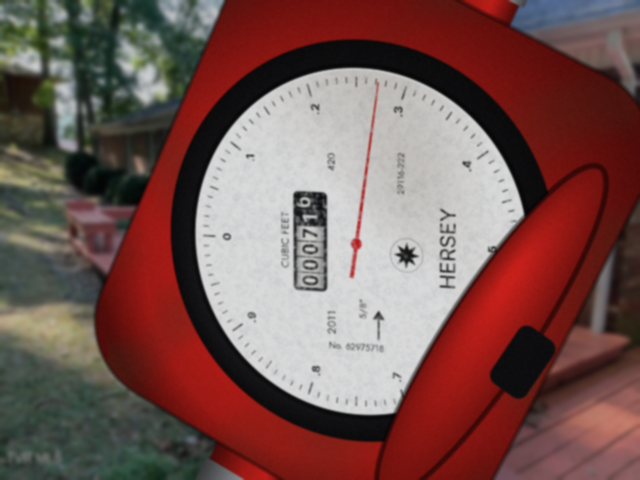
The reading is 716.27 ft³
